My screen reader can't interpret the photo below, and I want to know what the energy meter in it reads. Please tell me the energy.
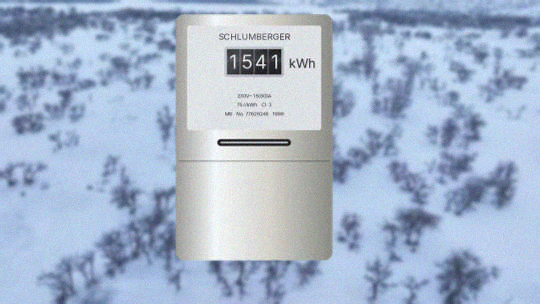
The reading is 1541 kWh
